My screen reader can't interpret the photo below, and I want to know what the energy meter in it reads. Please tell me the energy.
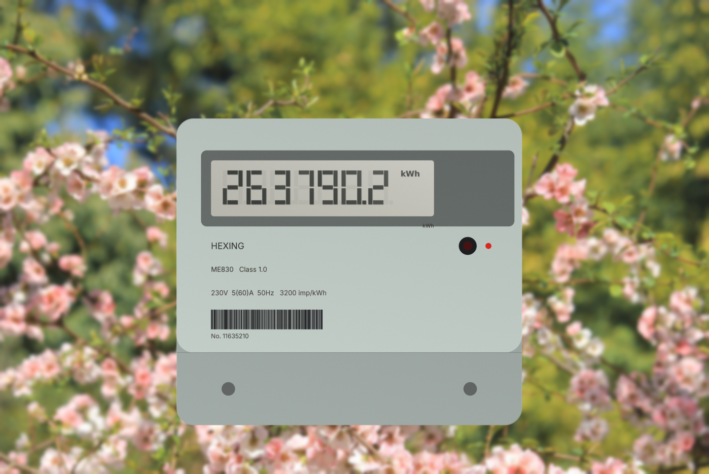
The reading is 263790.2 kWh
